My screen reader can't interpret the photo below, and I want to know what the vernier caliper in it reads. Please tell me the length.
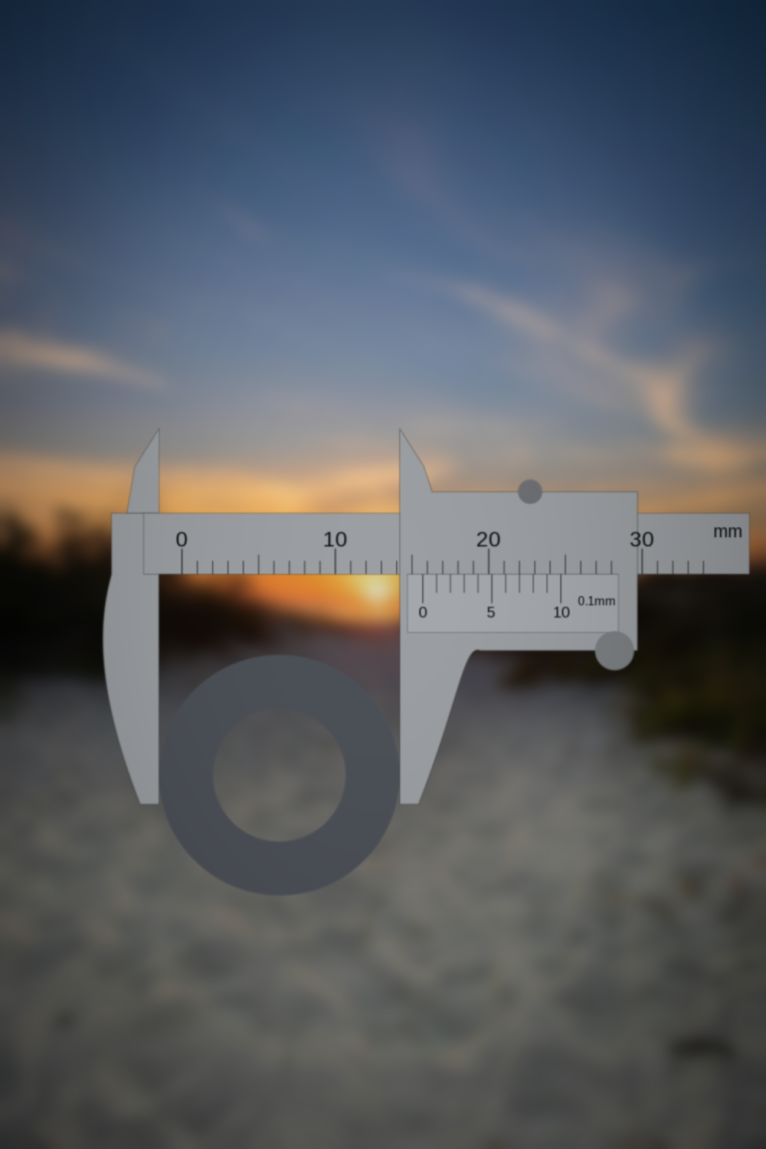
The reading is 15.7 mm
